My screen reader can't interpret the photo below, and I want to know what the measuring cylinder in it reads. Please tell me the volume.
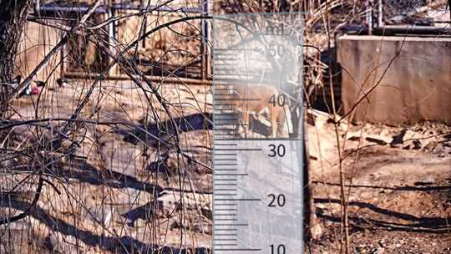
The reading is 32 mL
